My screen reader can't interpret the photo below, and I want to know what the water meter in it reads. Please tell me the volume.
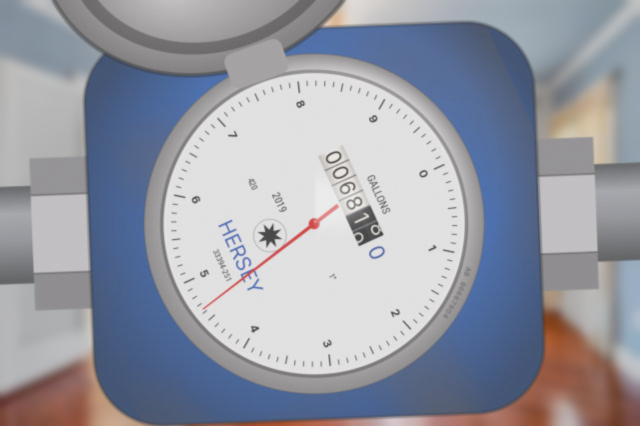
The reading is 68184.6 gal
